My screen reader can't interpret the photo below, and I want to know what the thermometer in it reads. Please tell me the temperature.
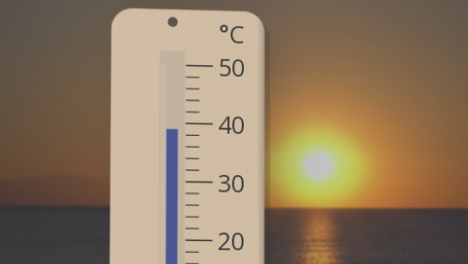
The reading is 39 °C
